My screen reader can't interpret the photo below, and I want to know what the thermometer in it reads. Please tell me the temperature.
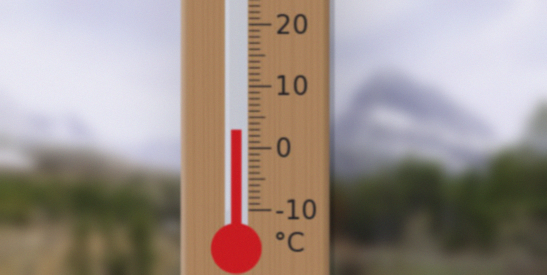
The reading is 3 °C
